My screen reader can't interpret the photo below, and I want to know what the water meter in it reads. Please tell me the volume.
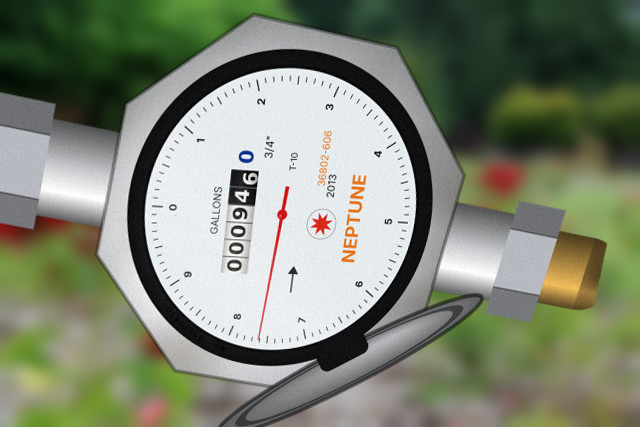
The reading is 9457.6 gal
